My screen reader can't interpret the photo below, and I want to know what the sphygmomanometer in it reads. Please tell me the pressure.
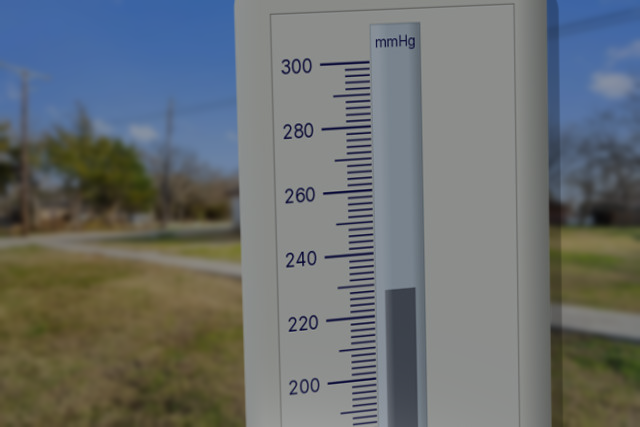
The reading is 228 mmHg
